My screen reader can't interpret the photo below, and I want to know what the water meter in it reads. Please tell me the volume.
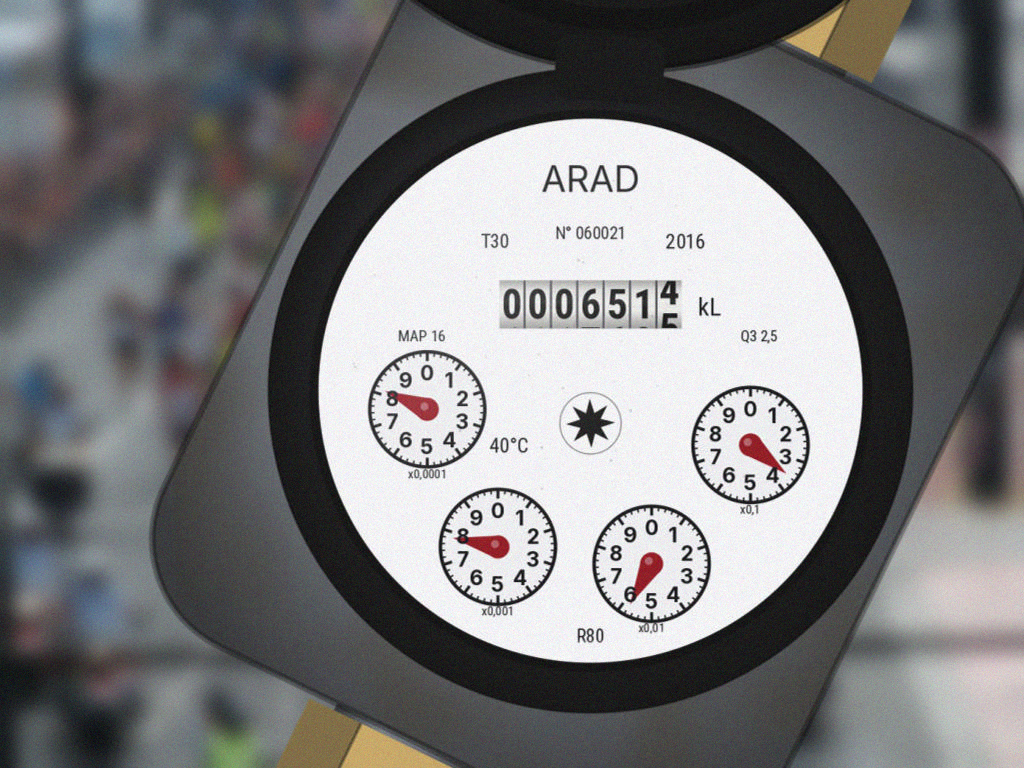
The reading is 6514.3578 kL
